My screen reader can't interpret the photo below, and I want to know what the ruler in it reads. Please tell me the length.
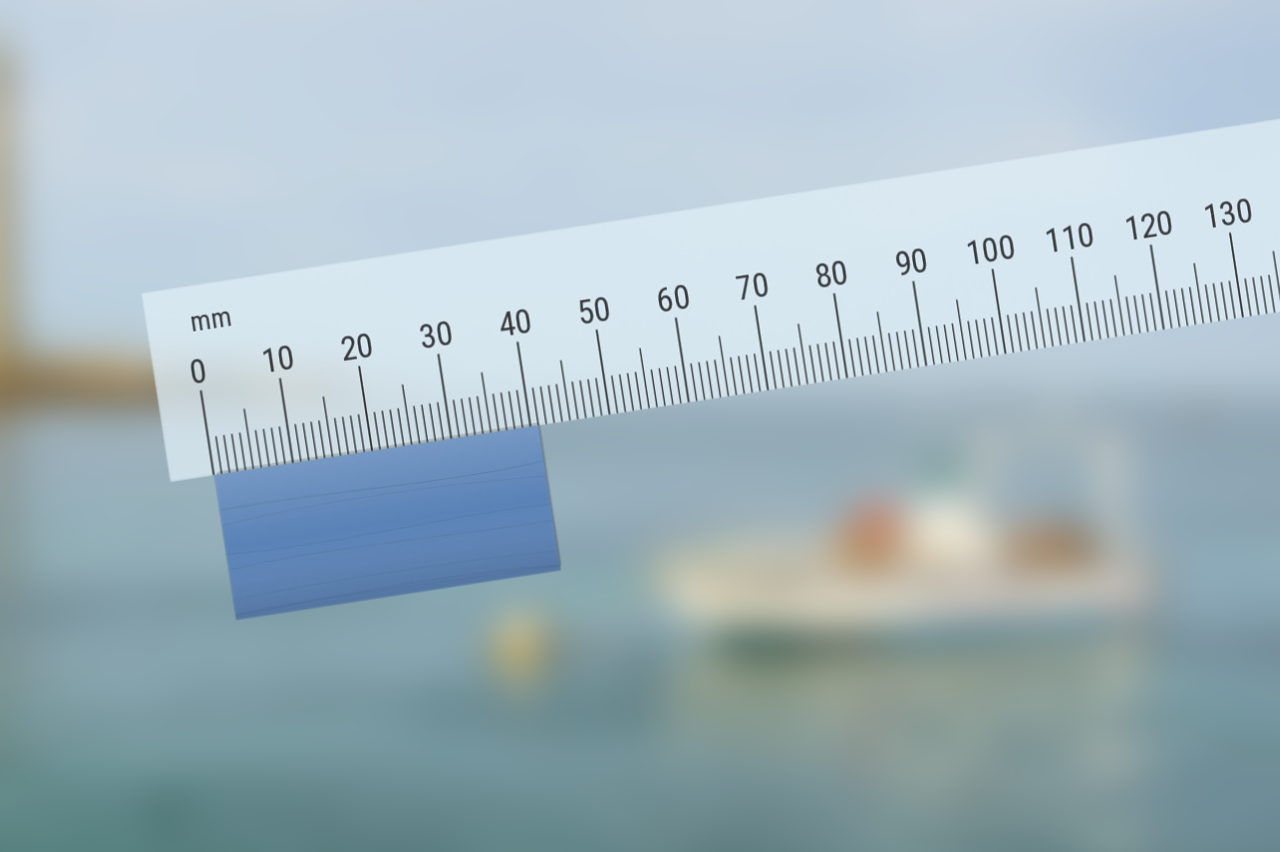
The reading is 41 mm
